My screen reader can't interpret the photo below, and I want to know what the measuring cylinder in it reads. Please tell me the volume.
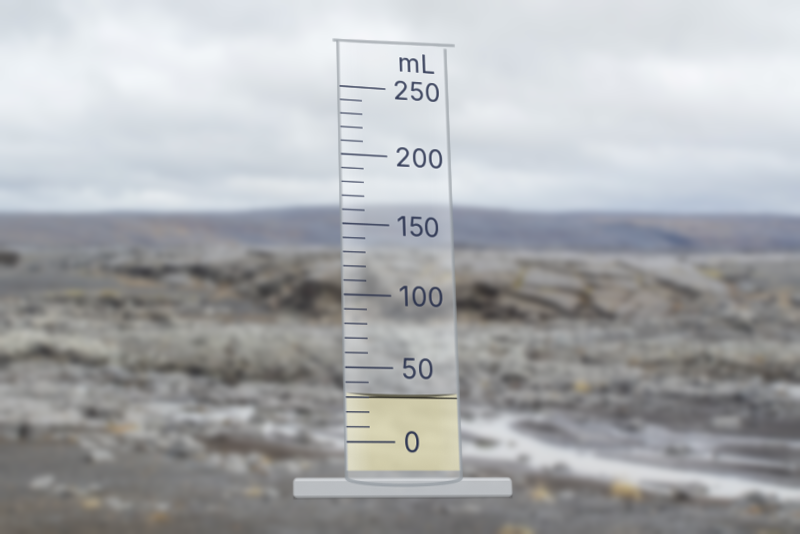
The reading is 30 mL
